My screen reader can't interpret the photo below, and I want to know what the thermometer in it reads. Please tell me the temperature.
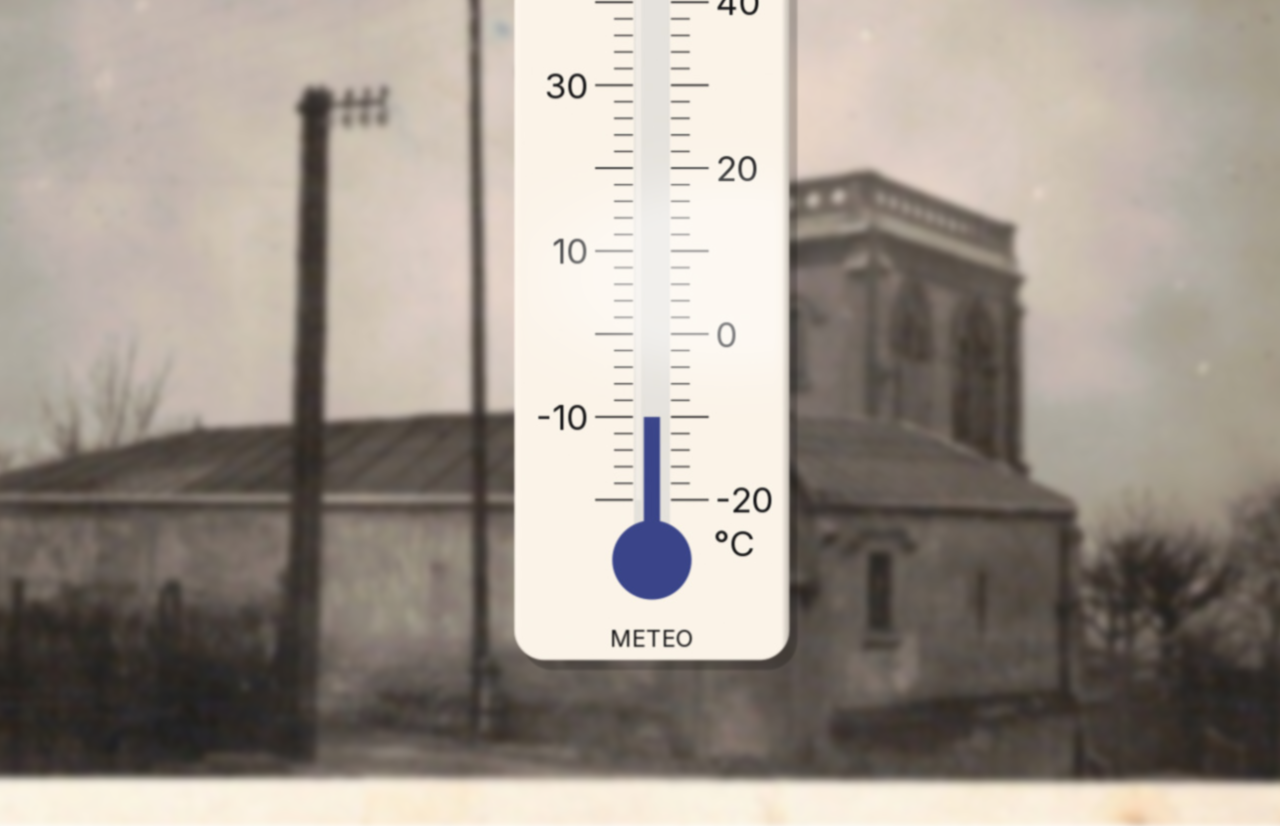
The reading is -10 °C
